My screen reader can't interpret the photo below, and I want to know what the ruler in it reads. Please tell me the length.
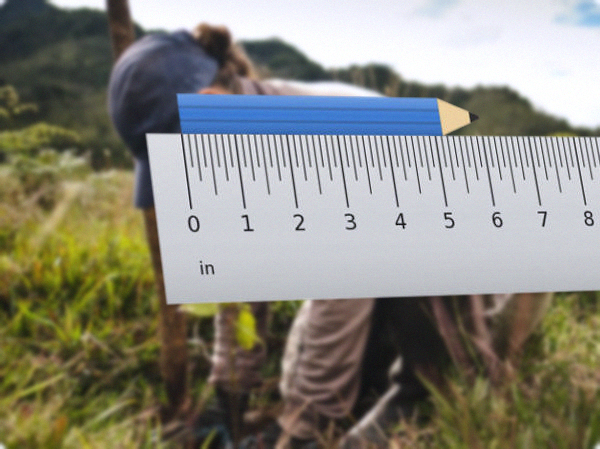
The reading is 6 in
